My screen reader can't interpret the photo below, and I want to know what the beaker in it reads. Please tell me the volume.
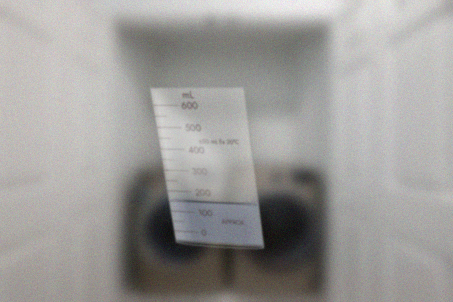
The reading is 150 mL
